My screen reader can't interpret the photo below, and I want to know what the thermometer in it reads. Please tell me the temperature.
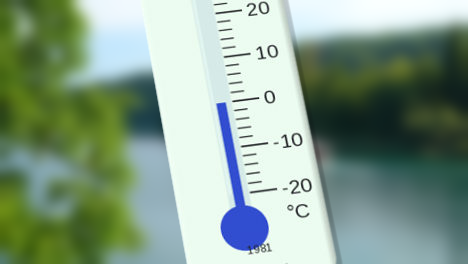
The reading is 0 °C
